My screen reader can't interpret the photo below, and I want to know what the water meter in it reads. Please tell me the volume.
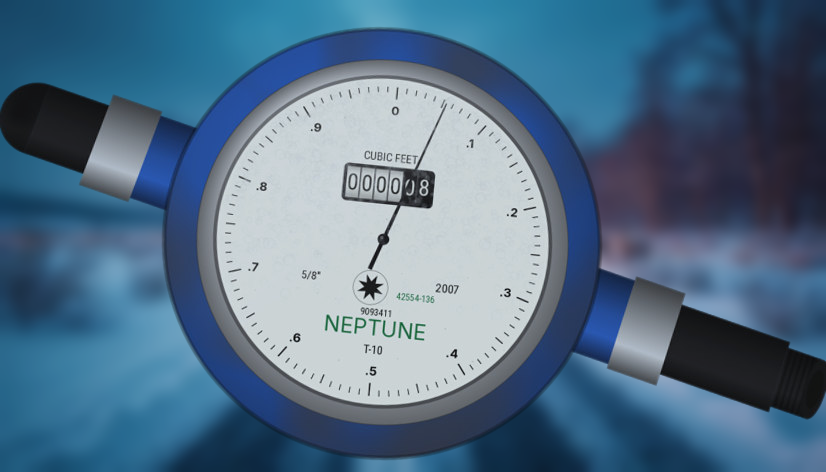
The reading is 8.05 ft³
